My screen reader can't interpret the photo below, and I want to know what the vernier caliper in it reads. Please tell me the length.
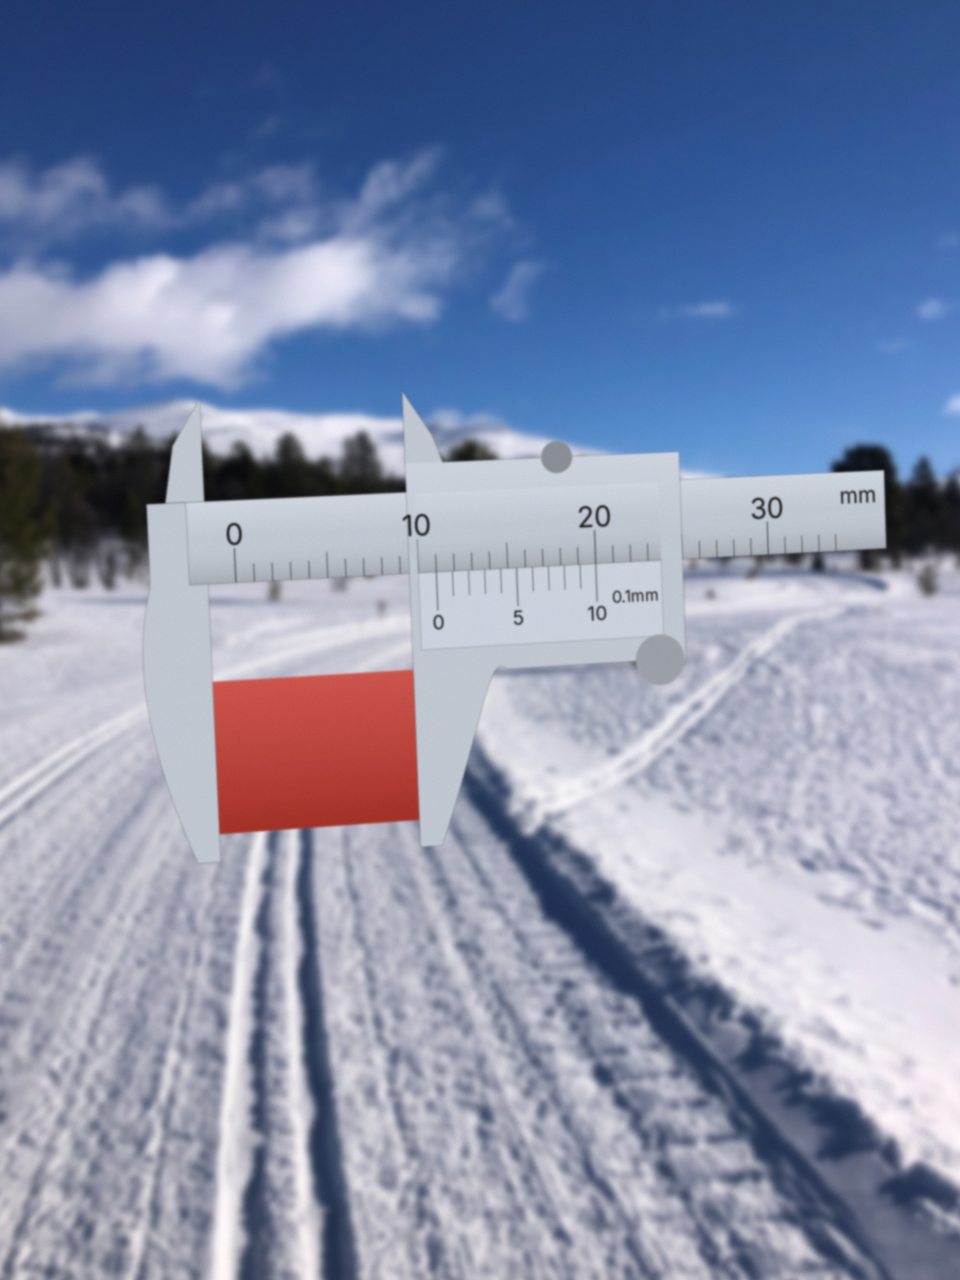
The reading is 11.0 mm
